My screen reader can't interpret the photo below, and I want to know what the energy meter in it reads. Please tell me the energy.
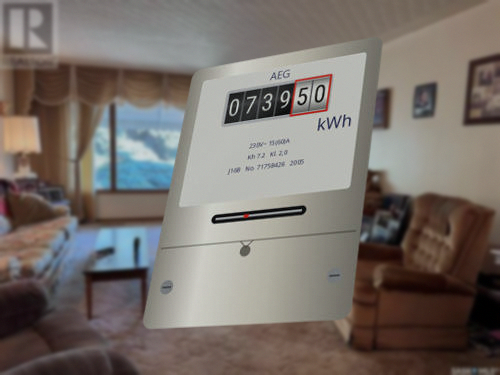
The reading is 739.50 kWh
